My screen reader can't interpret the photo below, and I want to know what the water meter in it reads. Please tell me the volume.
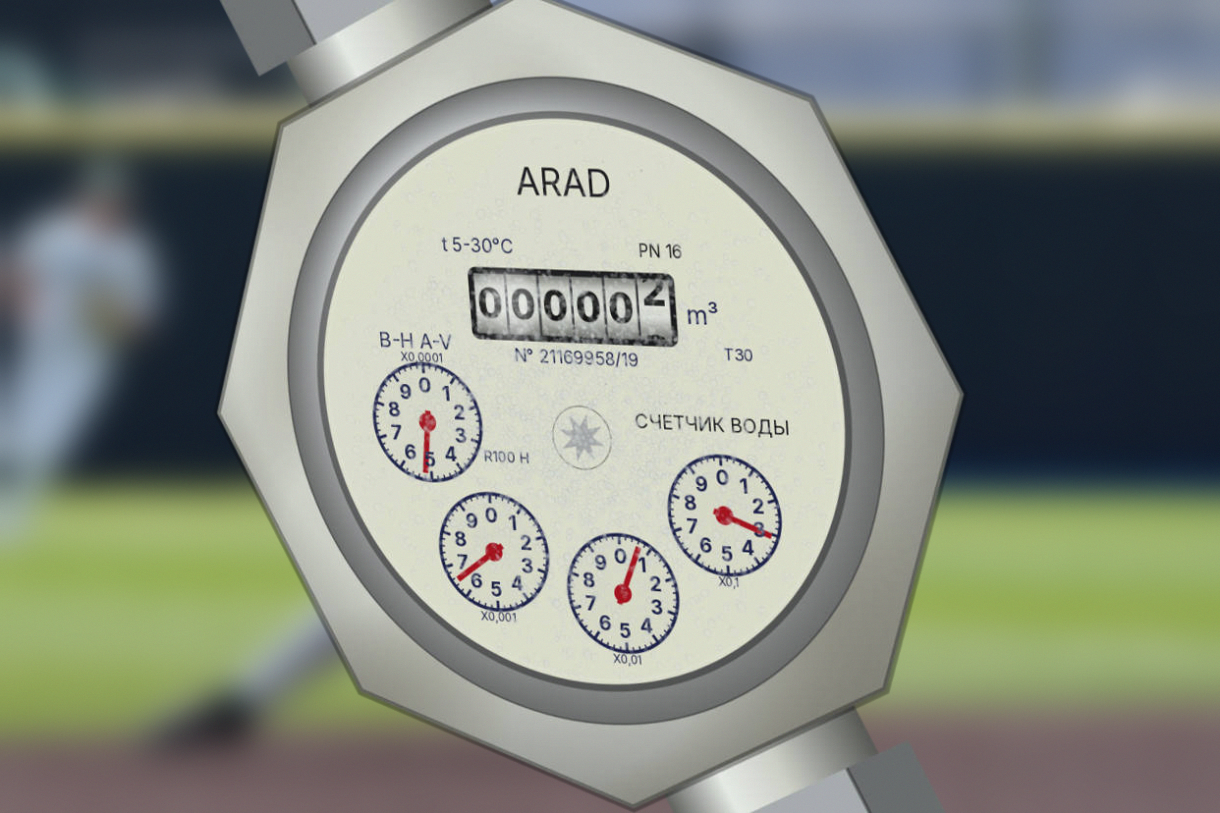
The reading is 2.3065 m³
